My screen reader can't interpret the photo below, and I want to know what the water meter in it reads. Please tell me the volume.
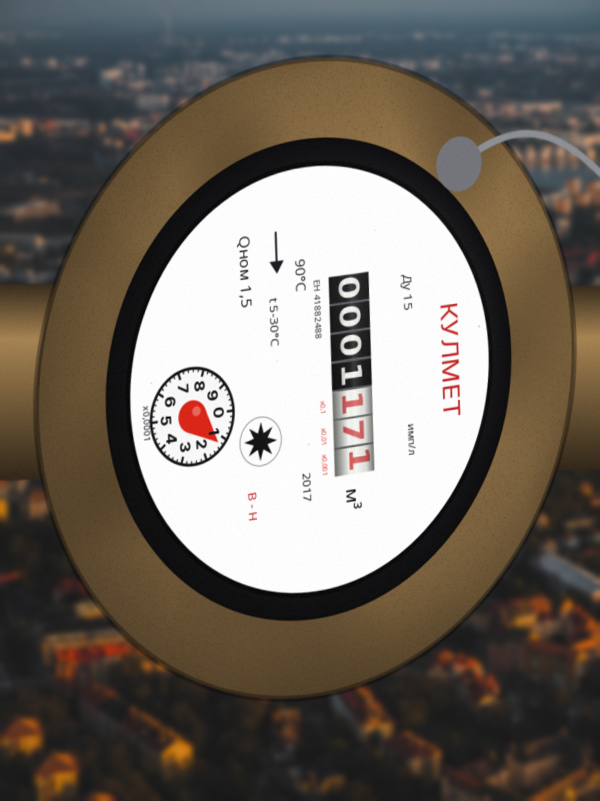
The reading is 1.1711 m³
